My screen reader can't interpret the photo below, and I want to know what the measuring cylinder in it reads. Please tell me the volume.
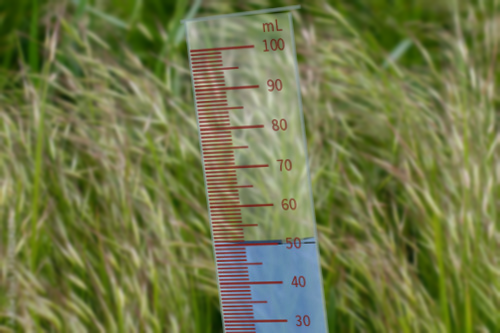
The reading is 50 mL
